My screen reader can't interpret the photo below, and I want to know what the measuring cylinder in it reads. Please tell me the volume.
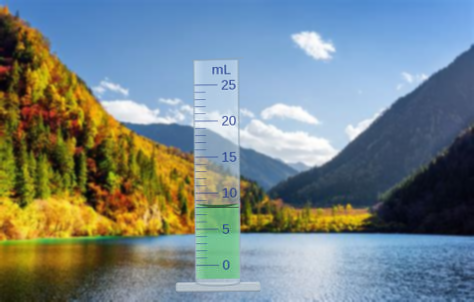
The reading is 8 mL
